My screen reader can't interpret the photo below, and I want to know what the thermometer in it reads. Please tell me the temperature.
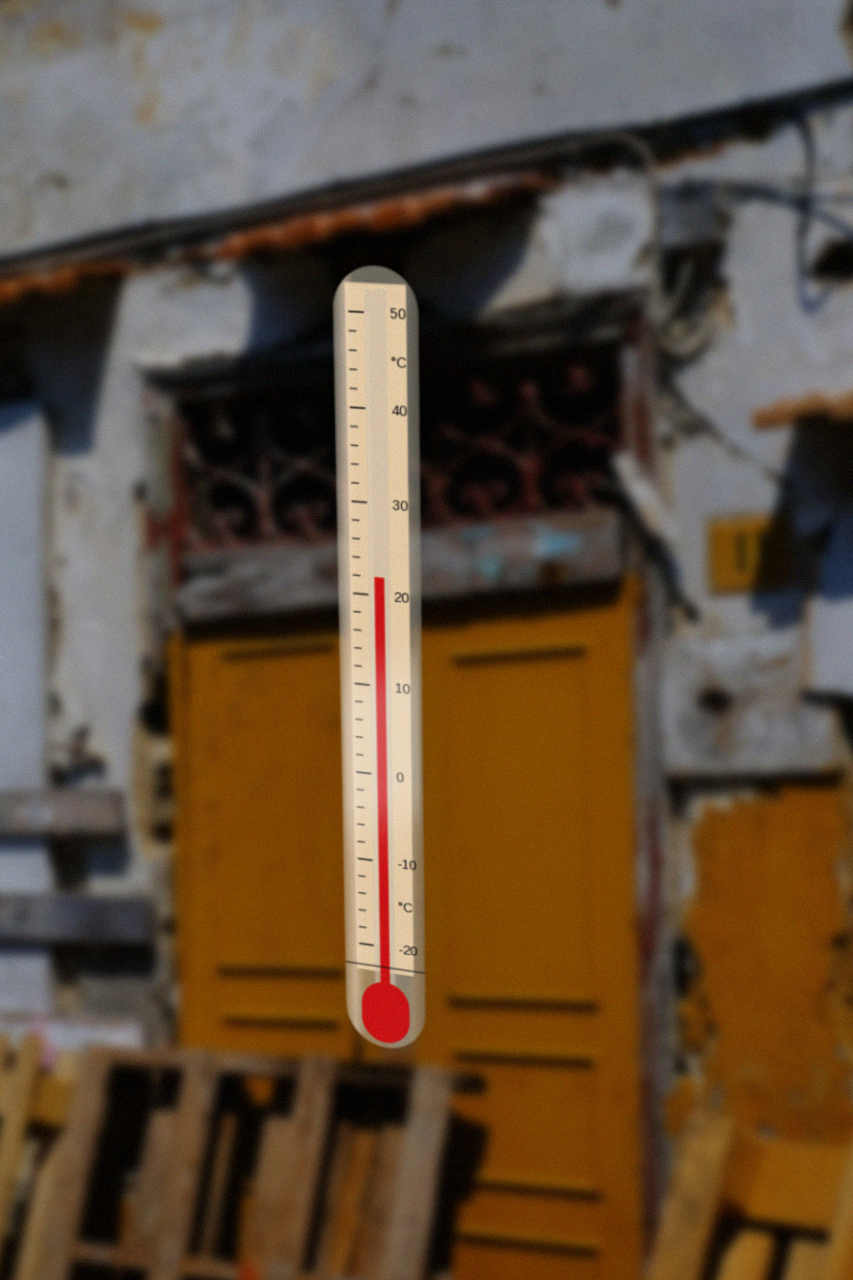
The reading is 22 °C
